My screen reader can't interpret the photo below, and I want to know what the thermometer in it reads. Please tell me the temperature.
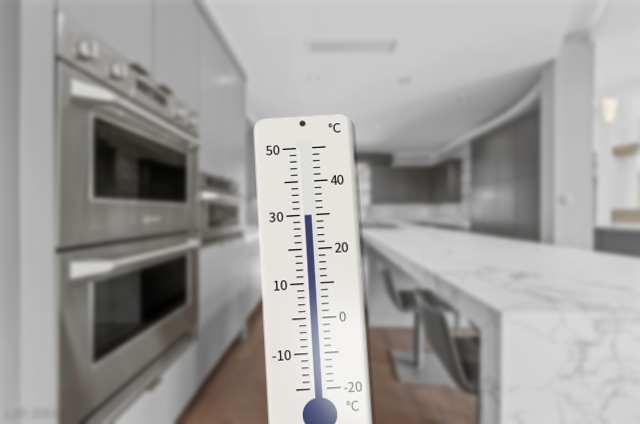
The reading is 30 °C
